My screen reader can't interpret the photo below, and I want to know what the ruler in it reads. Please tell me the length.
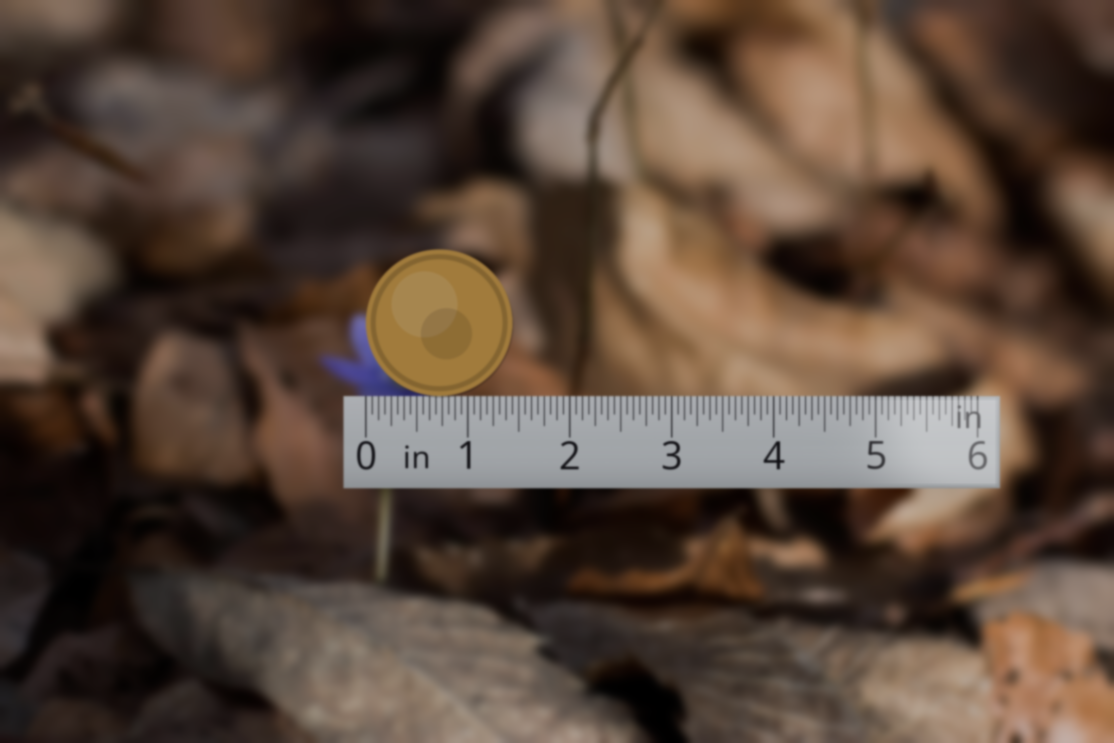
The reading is 1.4375 in
